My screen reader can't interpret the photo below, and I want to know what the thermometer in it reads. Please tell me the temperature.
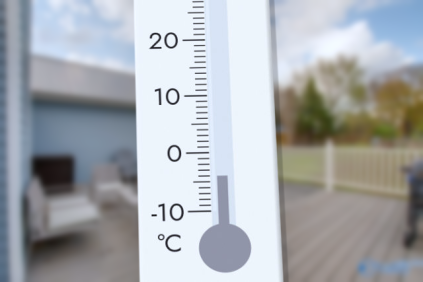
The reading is -4 °C
